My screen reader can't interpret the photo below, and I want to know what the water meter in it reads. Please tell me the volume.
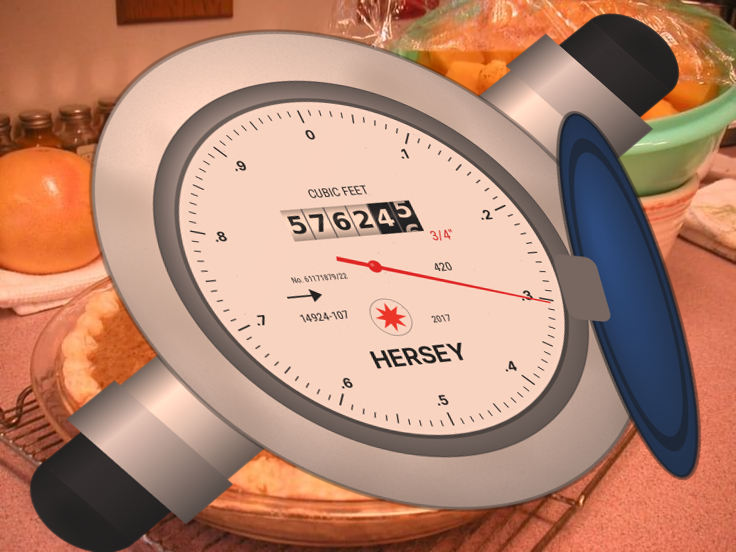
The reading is 576245.30 ft³
